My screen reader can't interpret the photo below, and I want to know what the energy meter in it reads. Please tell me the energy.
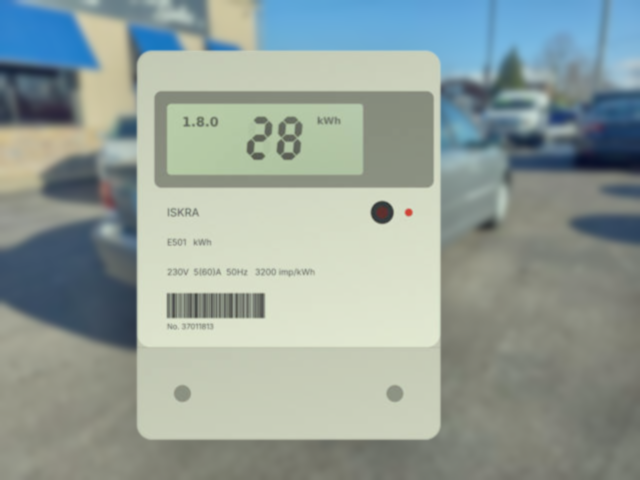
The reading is 28 kWh
